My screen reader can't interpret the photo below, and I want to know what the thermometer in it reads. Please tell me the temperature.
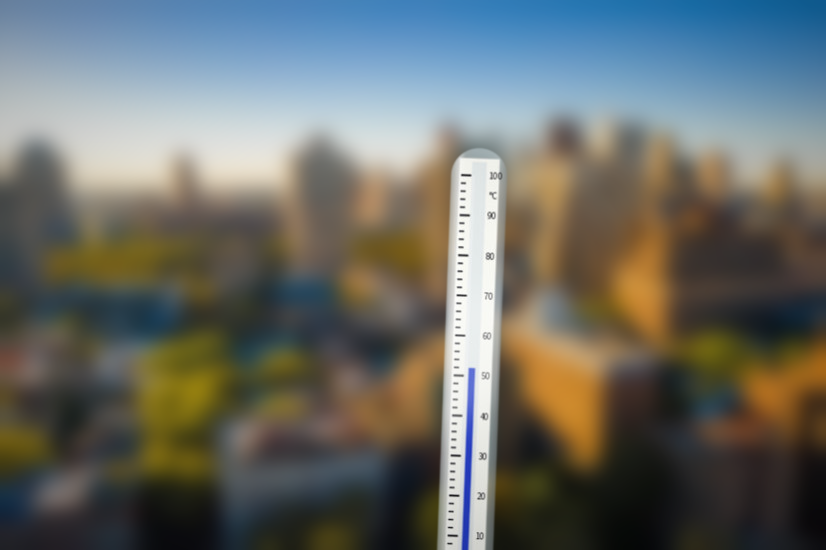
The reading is 52 °C
